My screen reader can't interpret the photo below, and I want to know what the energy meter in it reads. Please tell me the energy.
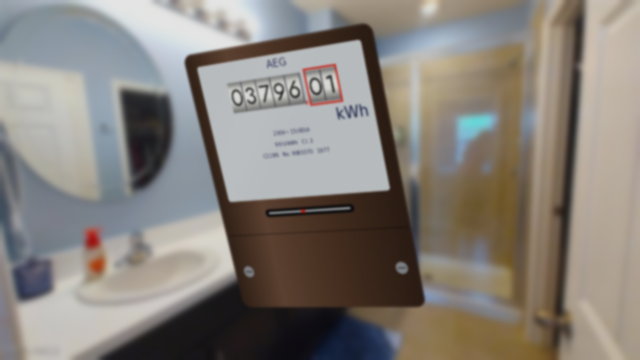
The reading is 3796.01 kWh
